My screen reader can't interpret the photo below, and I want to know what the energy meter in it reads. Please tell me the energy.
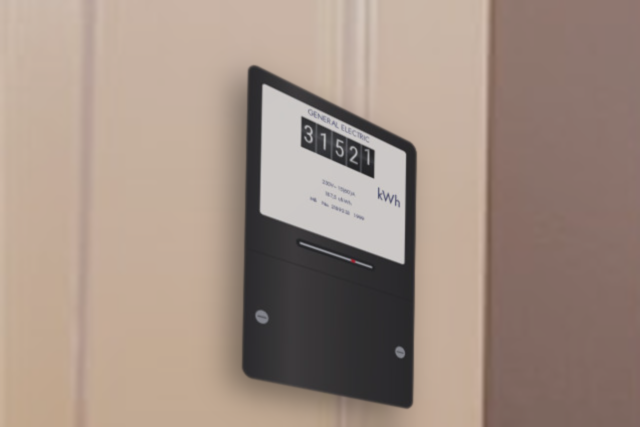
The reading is 31521 kWh
